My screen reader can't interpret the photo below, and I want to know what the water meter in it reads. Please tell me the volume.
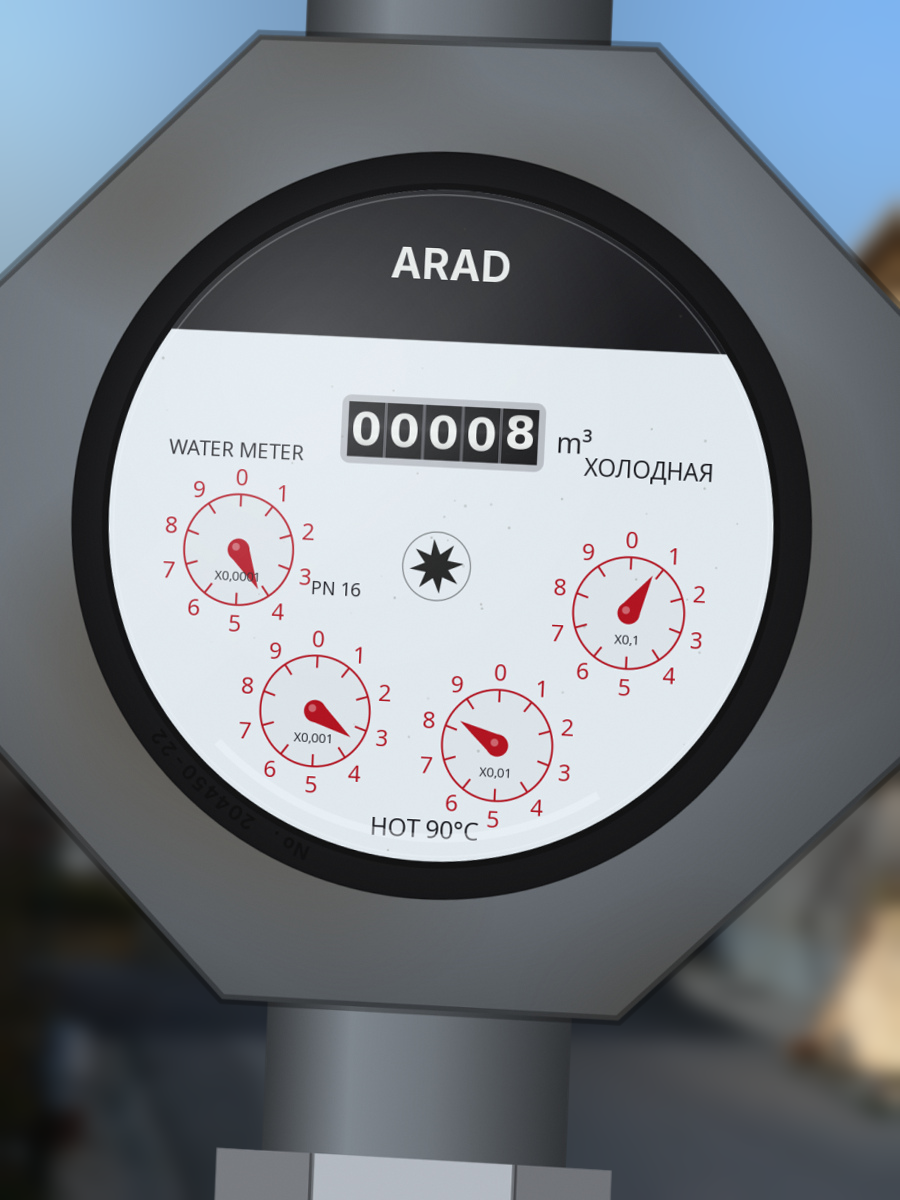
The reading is 8.0834 m³
